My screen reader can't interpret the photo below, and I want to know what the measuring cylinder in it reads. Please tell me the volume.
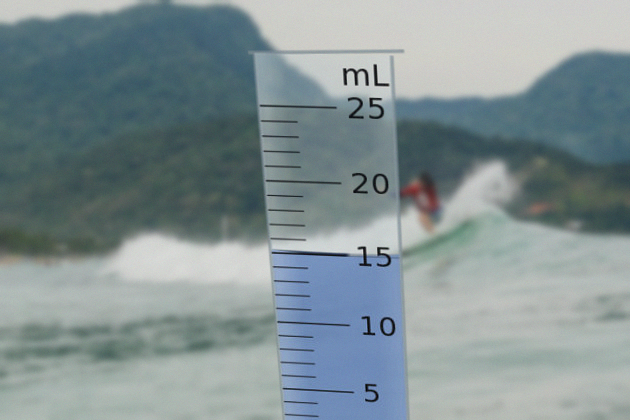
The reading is 15 mL
